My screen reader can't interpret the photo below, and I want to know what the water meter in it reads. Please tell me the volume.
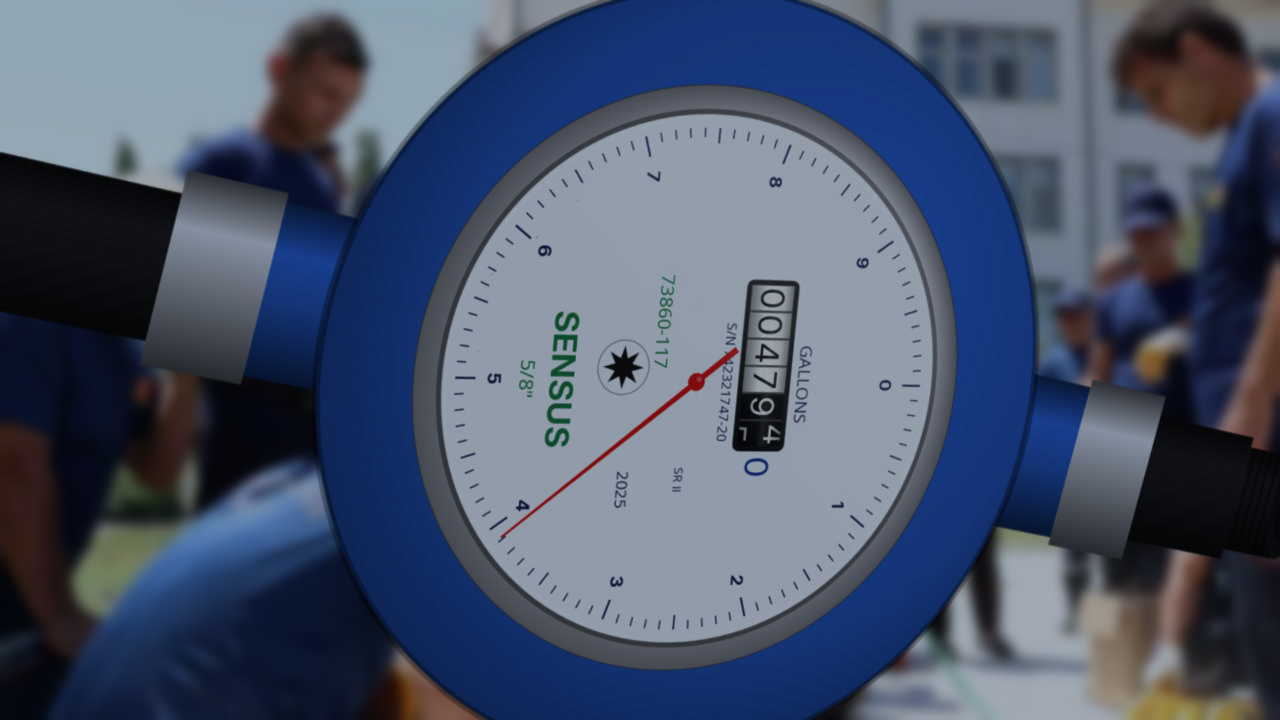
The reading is 47943.9 gal
